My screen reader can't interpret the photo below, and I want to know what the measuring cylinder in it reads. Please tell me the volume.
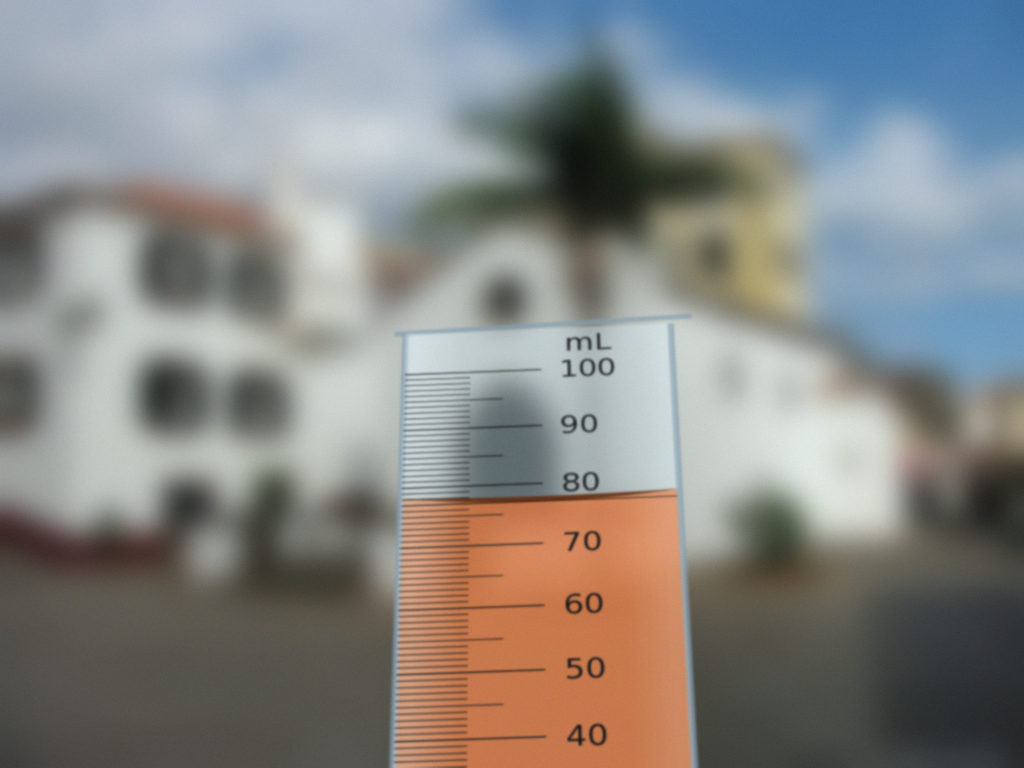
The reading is 77 mL
